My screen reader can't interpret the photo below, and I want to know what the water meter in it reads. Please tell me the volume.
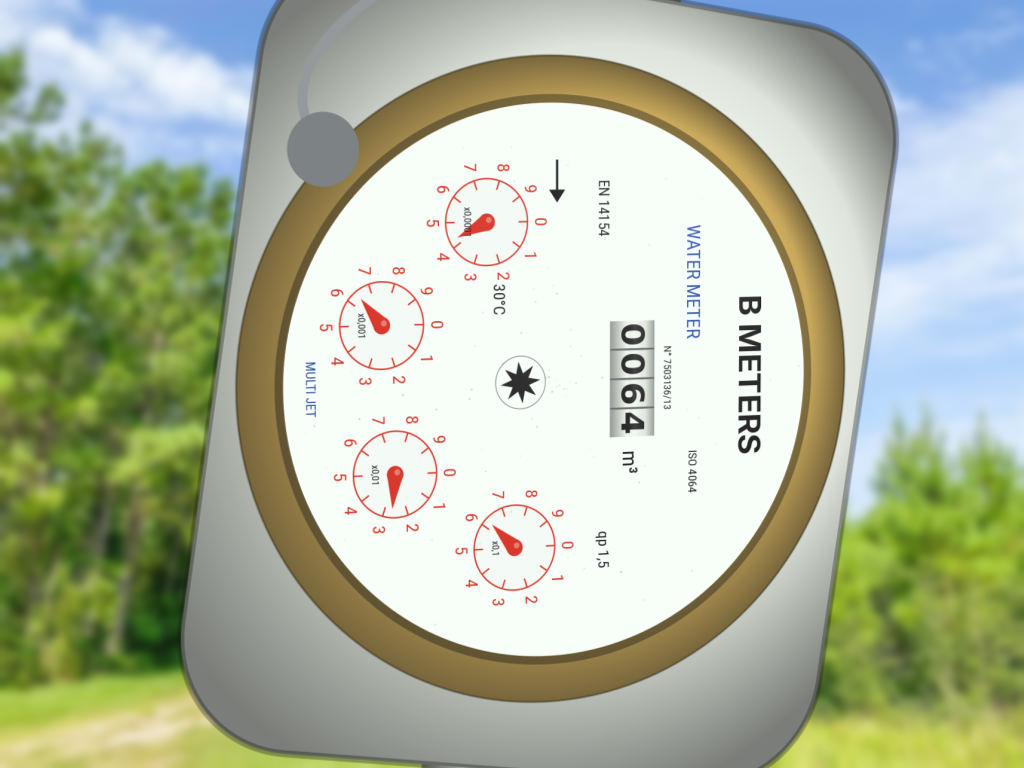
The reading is 64.6264 m³
